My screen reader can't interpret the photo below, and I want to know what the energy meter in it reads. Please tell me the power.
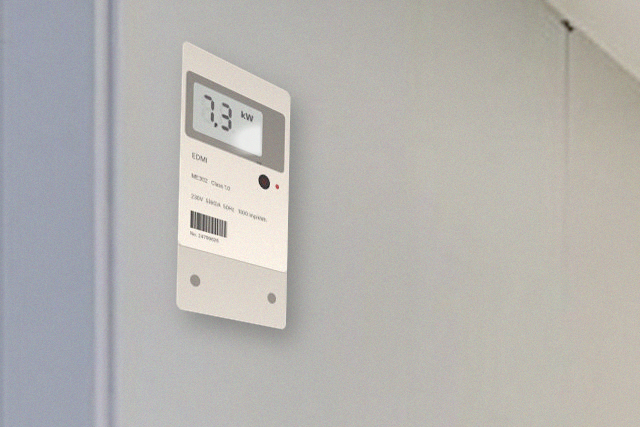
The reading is 7.3 kW
